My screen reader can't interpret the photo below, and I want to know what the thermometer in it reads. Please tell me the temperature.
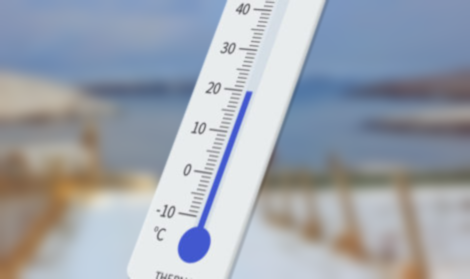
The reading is 20 °C
